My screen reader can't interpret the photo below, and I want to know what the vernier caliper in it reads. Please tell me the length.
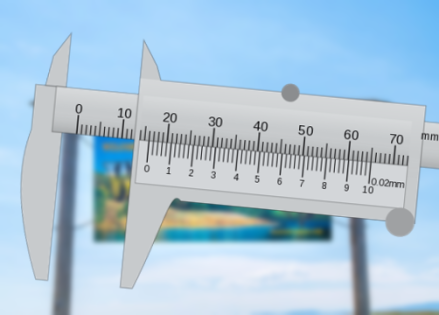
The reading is 16.0 mm
